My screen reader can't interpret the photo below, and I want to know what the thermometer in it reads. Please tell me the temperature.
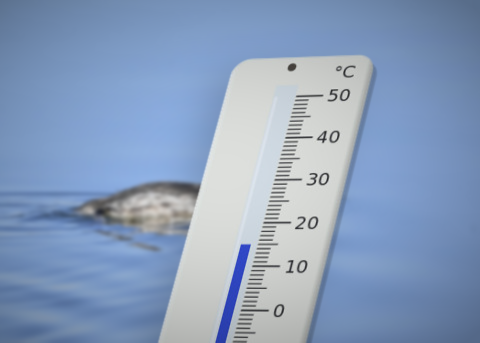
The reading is 15 °C
